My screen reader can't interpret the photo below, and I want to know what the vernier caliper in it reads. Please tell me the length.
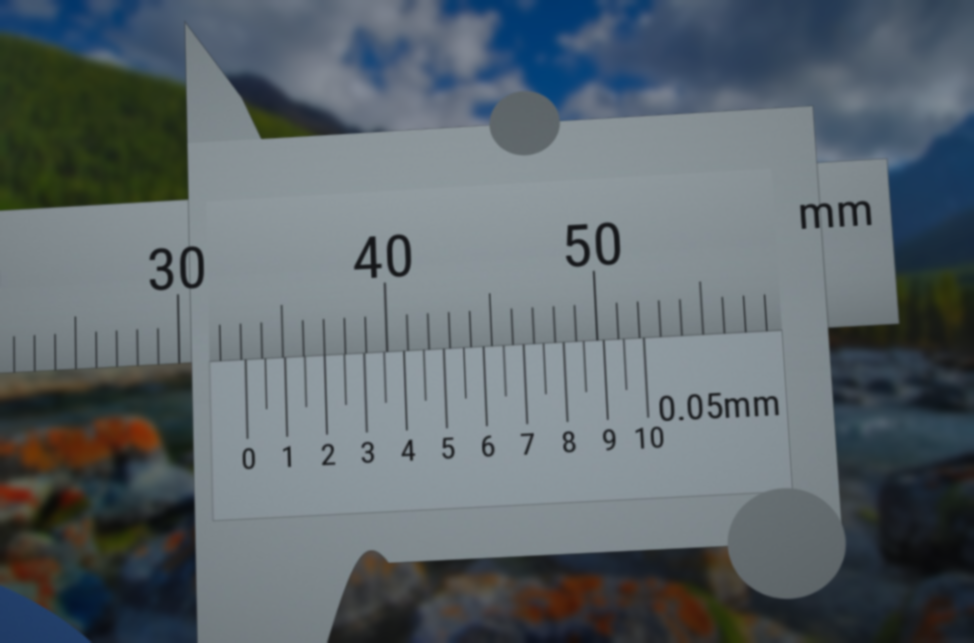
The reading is 33.2 mm
